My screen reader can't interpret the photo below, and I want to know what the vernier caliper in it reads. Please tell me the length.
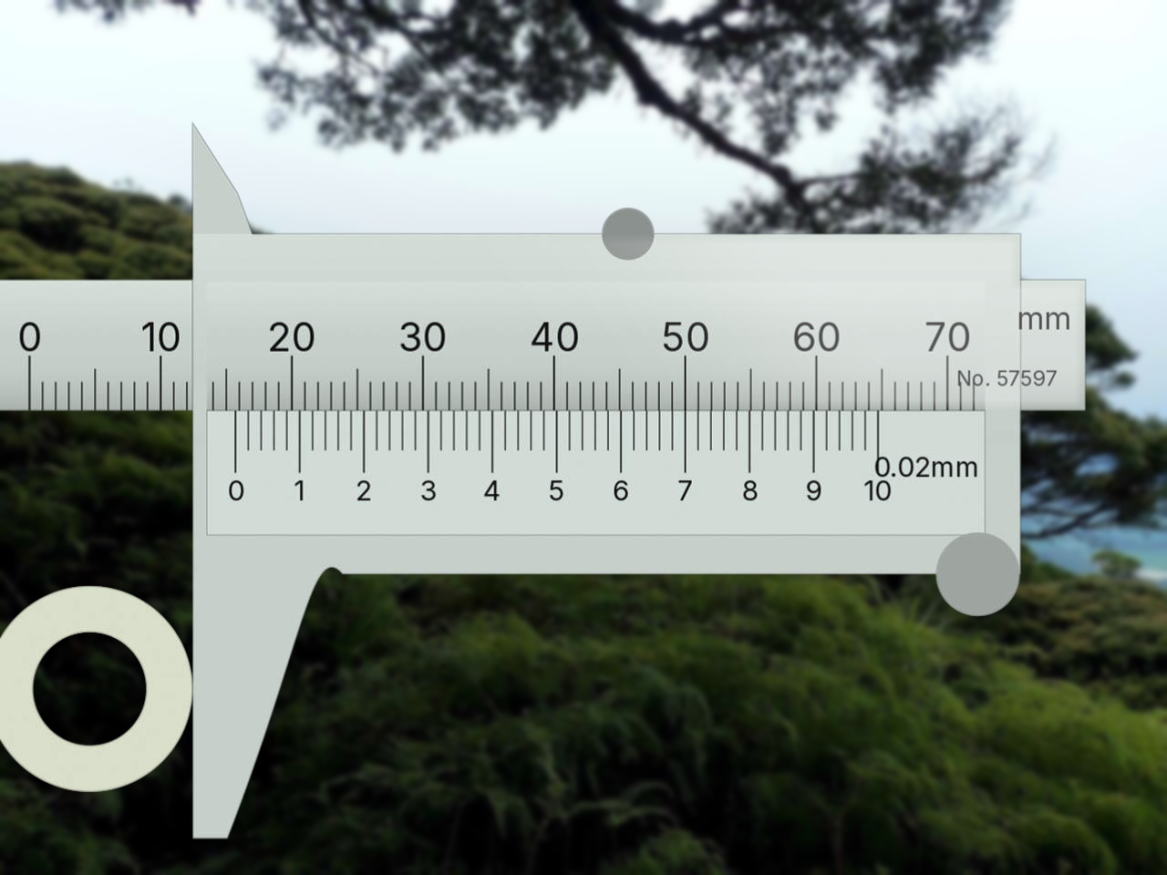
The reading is 15.7 mm
